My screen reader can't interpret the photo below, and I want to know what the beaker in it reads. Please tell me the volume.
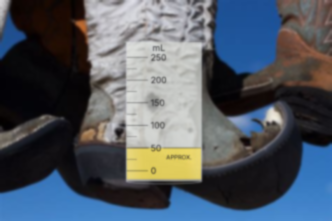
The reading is 50 mL
